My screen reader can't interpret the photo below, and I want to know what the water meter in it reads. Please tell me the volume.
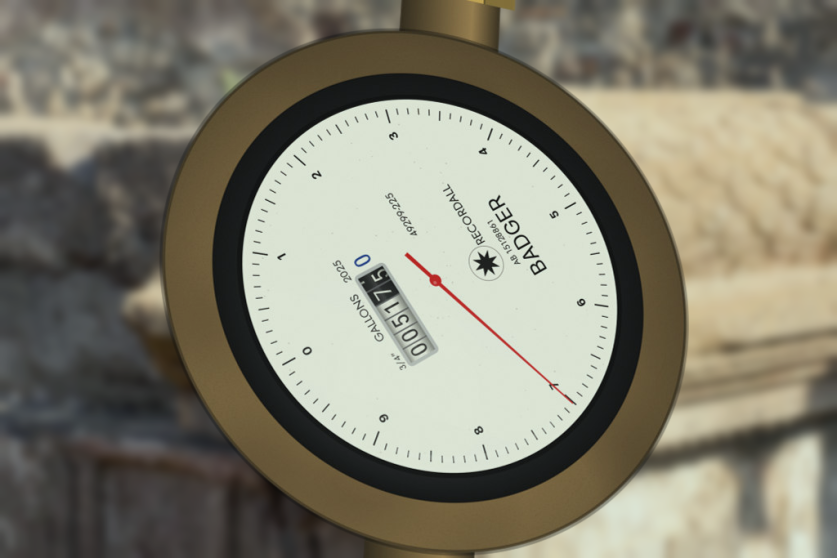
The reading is 51747.0 gal
